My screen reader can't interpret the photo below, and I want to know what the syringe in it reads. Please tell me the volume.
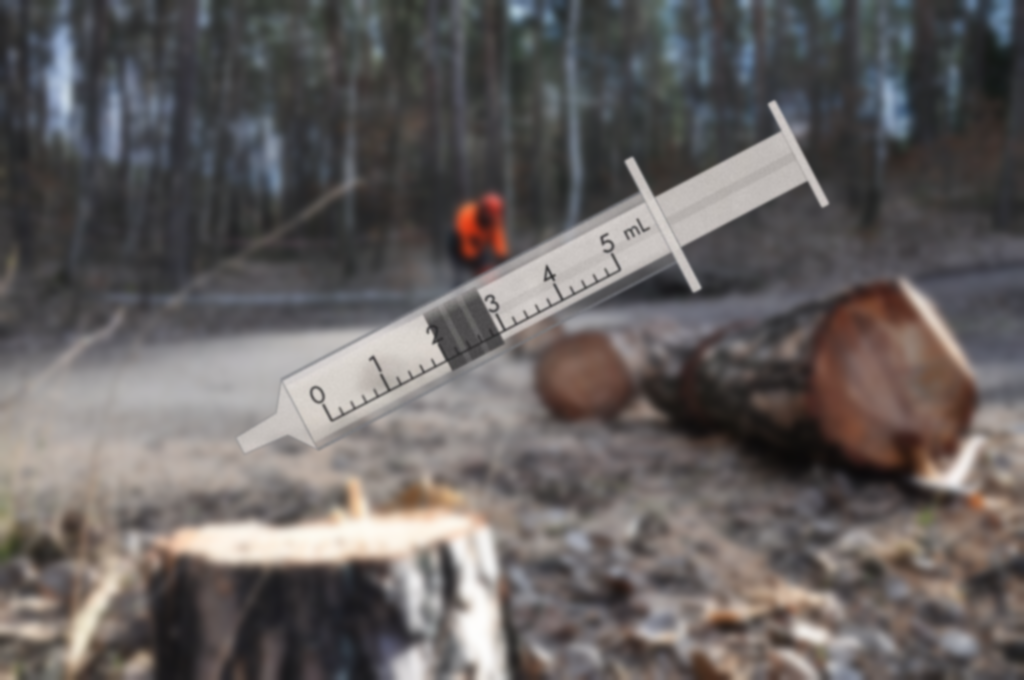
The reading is 2 mL
